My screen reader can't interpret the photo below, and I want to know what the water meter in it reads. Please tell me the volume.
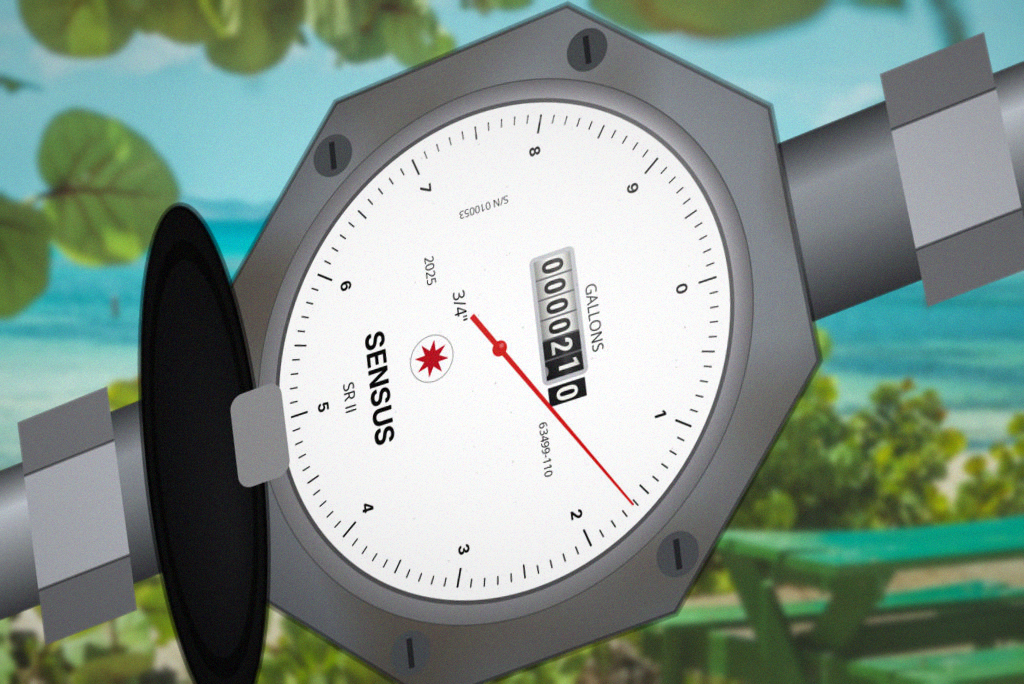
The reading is 211.6 gal
